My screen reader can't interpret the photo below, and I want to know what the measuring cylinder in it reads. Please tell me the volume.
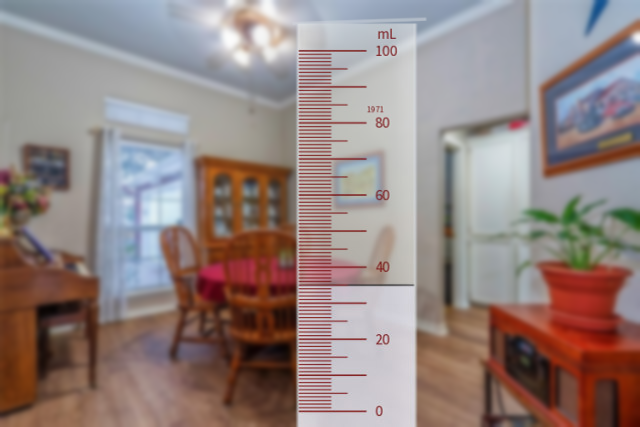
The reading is 35 mL
